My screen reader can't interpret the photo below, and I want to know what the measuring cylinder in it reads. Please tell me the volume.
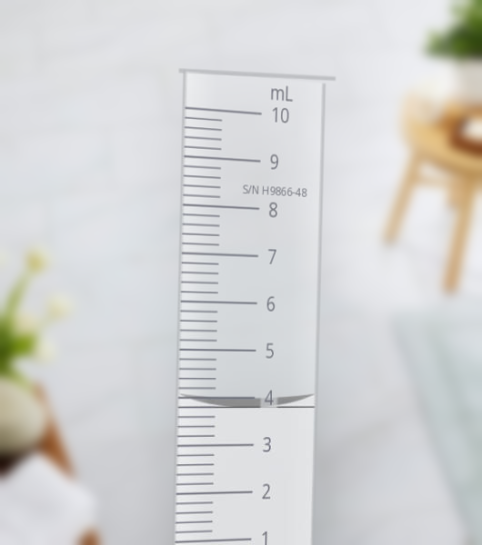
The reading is 3.8 mL
